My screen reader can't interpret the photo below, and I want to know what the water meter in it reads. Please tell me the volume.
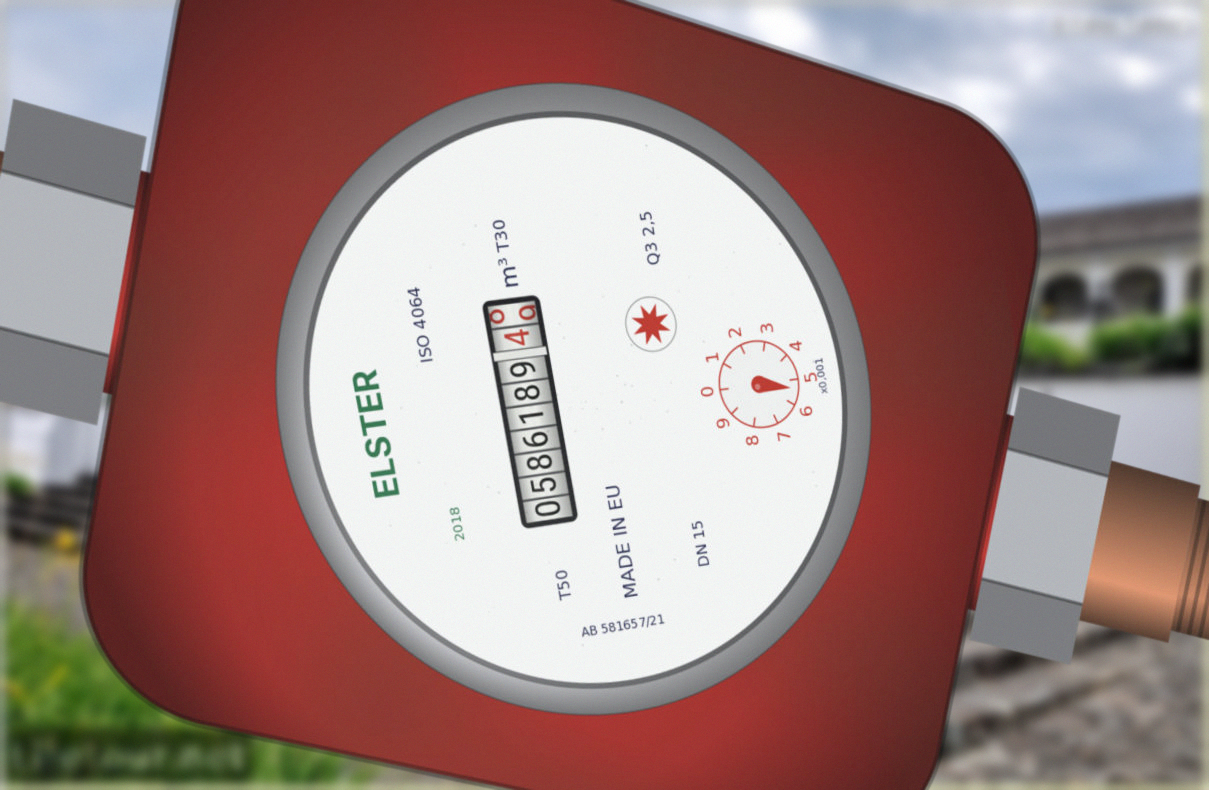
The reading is 586189.485 m³
